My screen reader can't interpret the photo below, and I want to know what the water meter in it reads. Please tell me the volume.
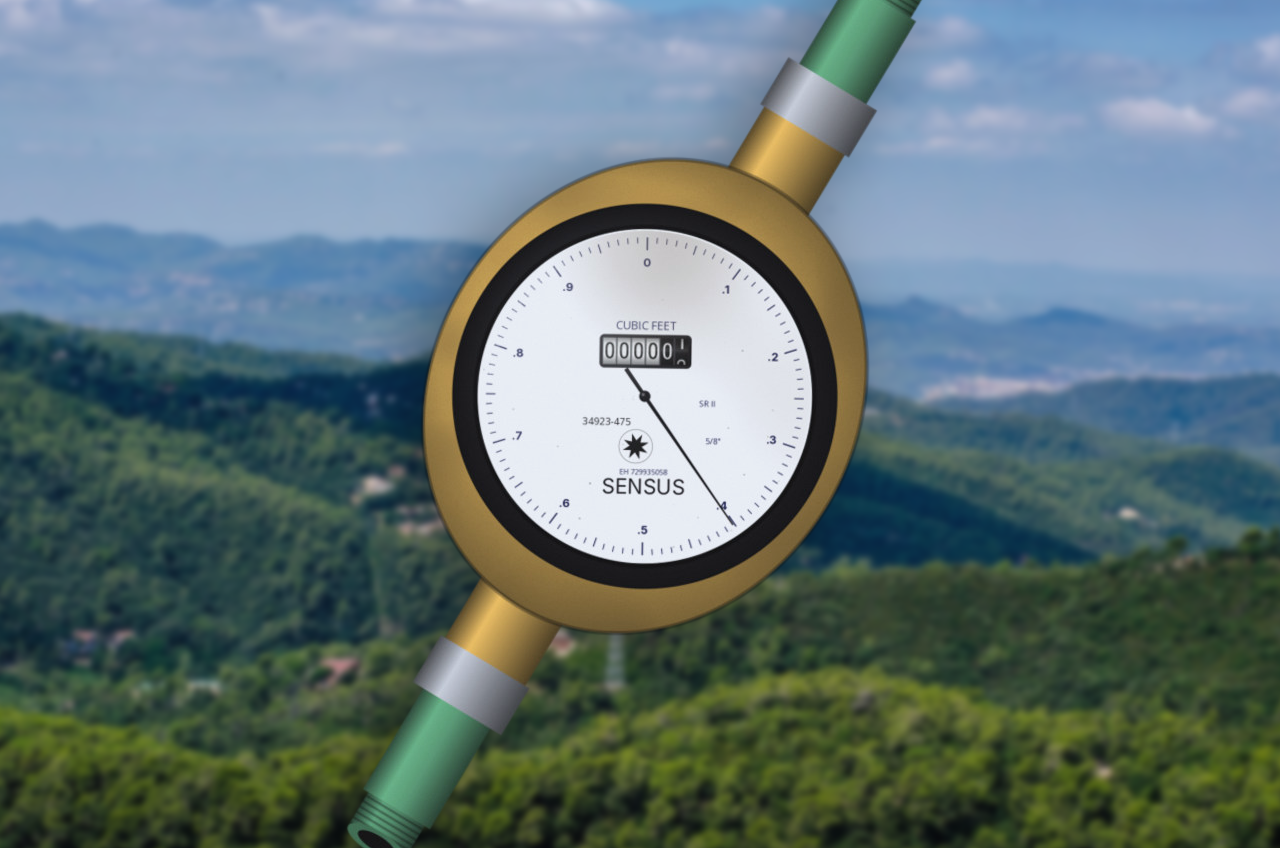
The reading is 1.40 ft³
